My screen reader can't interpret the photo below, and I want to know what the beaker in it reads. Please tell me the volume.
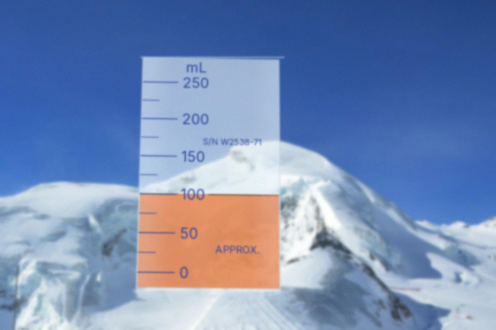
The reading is 100 mL
